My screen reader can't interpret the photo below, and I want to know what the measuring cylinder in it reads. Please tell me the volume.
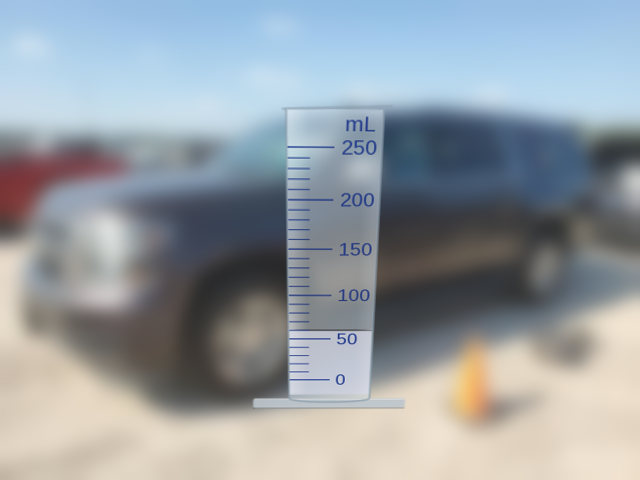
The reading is 60 mL
